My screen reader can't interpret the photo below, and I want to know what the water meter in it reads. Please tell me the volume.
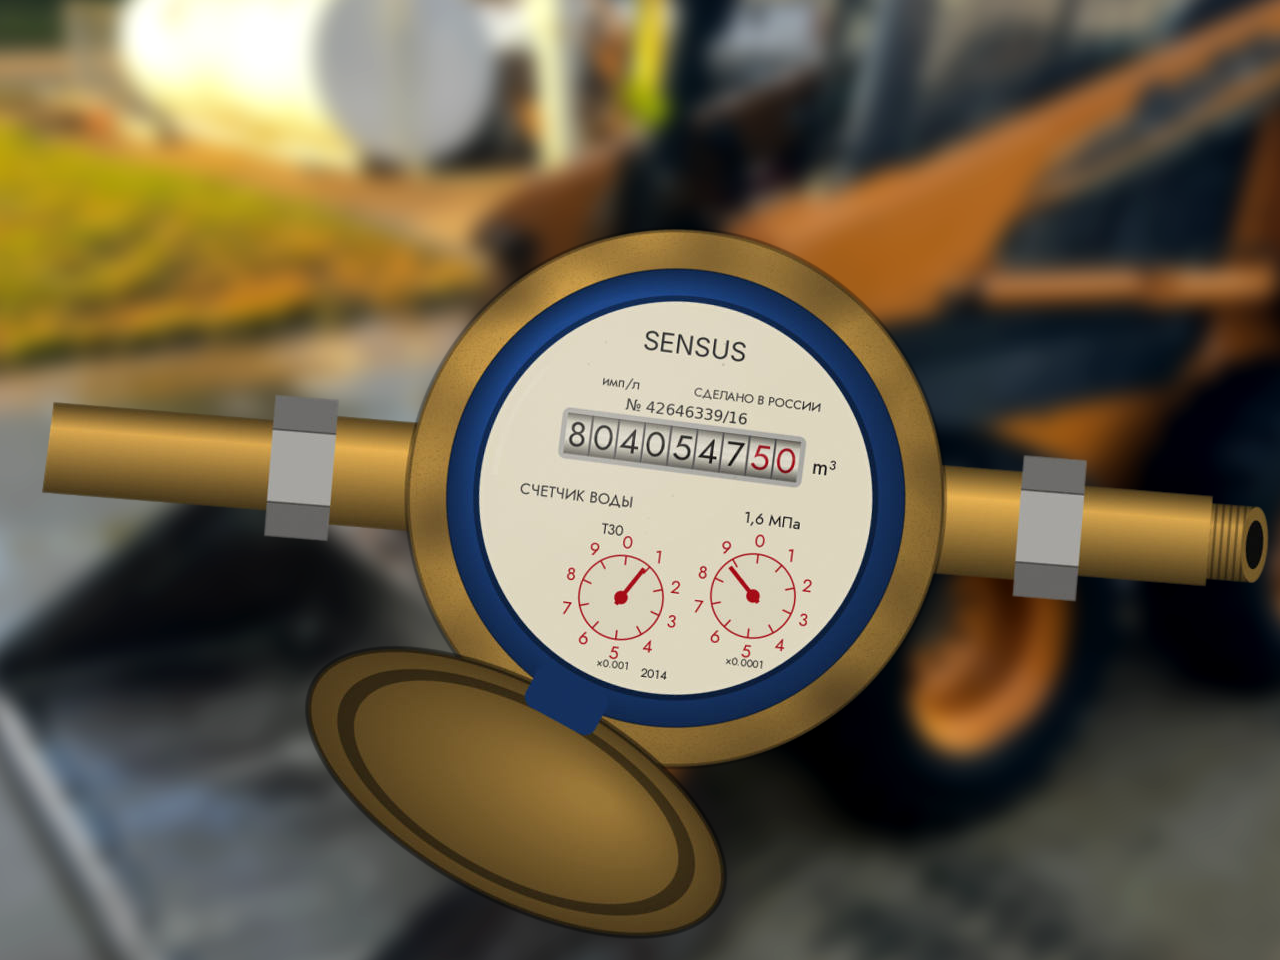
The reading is 8040547.5008 m³
